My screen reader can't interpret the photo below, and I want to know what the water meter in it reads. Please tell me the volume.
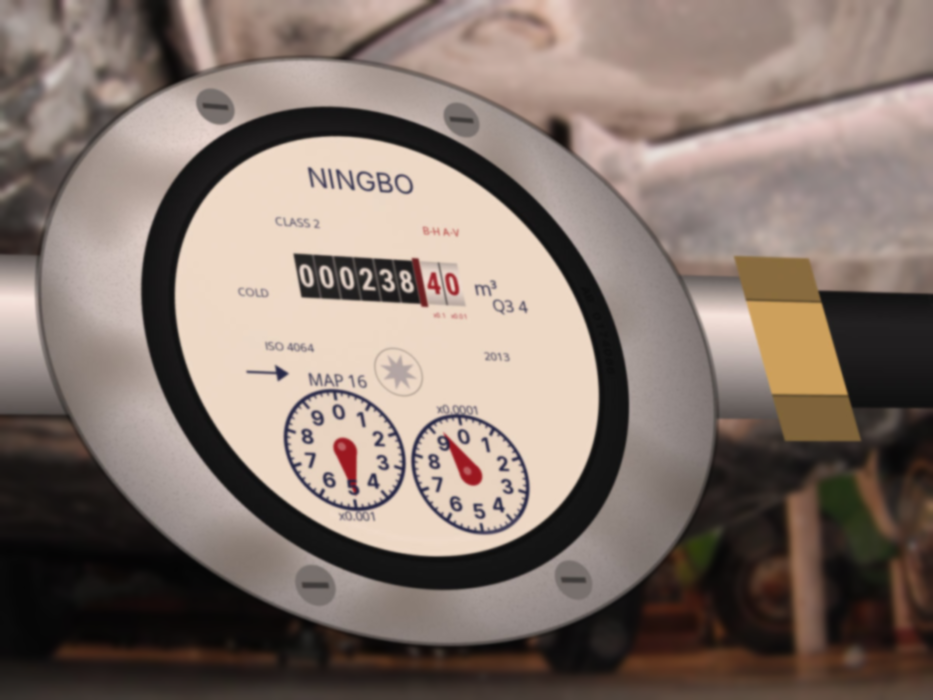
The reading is 238.4049 m³
